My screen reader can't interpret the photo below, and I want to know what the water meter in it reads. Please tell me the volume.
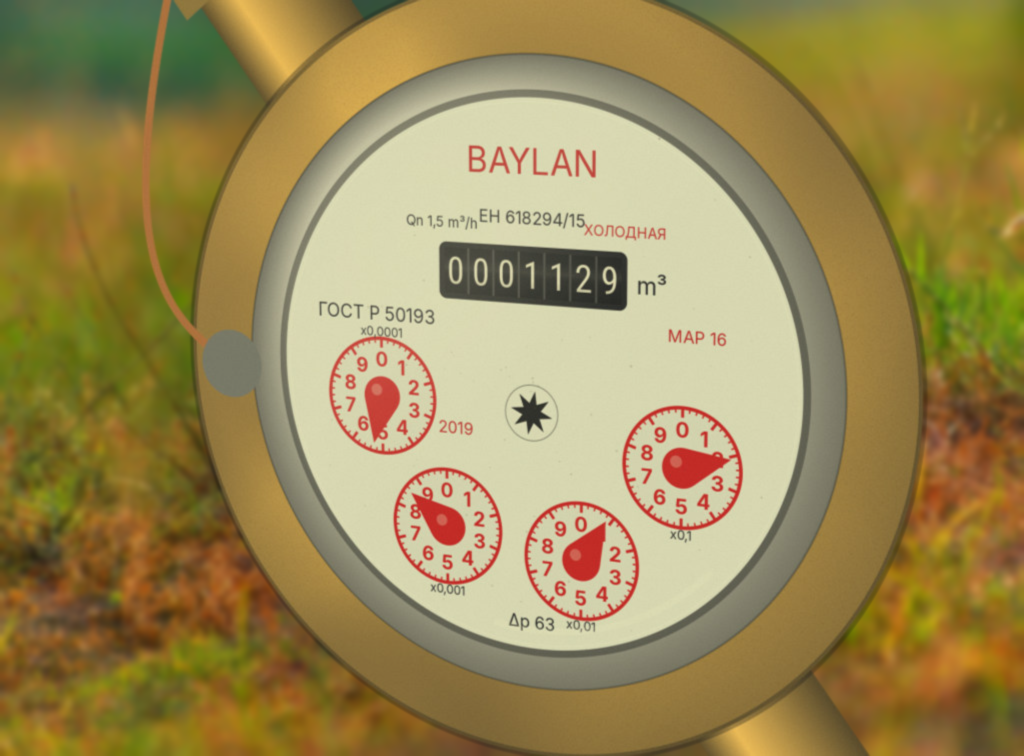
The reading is 1129.2085 m³
